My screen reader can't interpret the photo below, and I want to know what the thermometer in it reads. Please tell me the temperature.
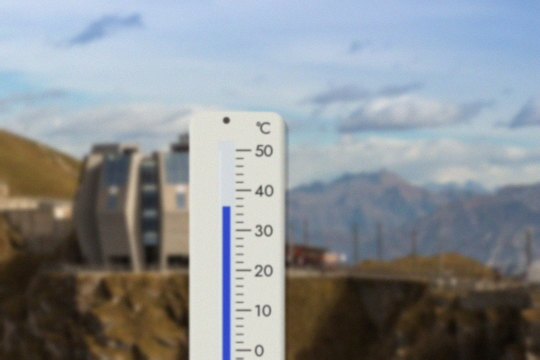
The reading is 36 °C
